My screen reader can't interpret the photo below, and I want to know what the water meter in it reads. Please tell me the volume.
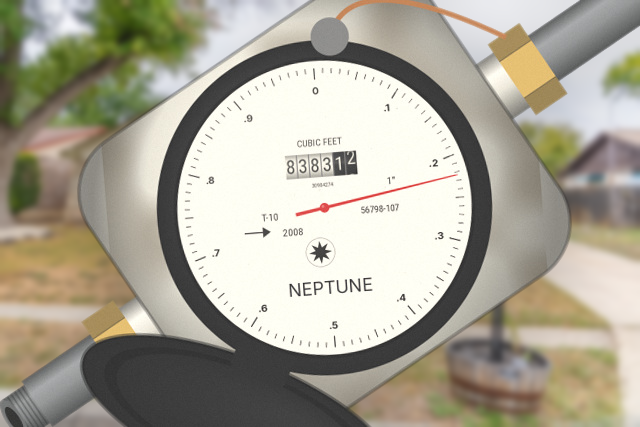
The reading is 838312.22 ft³
